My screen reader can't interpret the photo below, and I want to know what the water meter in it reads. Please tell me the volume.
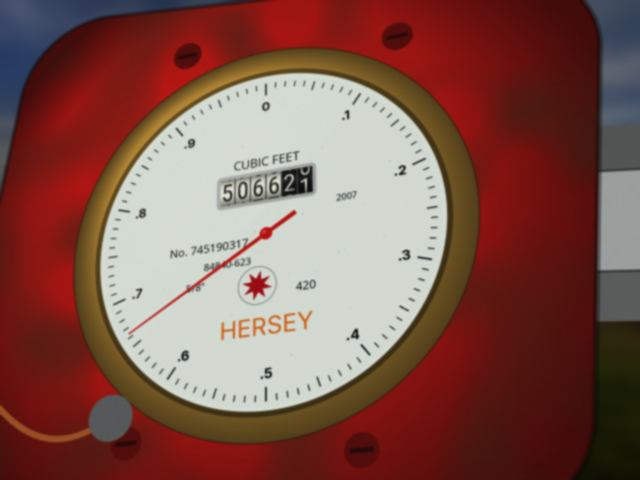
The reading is 506620.66 ft³
